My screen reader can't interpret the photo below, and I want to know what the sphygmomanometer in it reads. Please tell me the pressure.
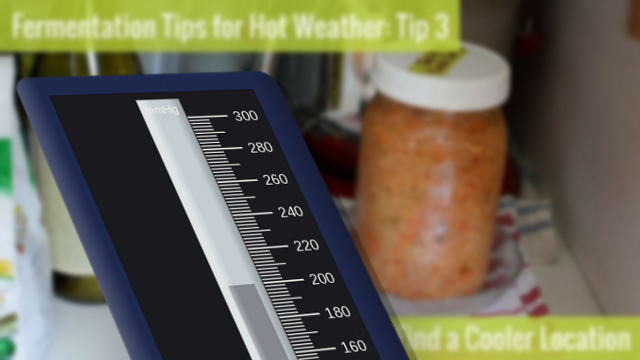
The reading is 200 mmHg
